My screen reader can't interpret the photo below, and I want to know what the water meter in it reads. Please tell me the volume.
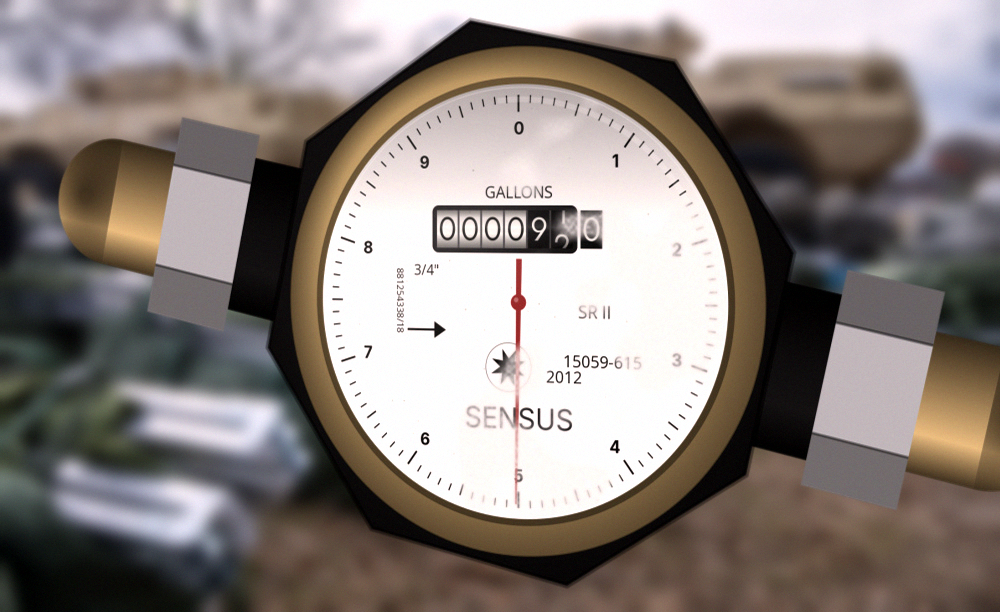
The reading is 915.0 gal
